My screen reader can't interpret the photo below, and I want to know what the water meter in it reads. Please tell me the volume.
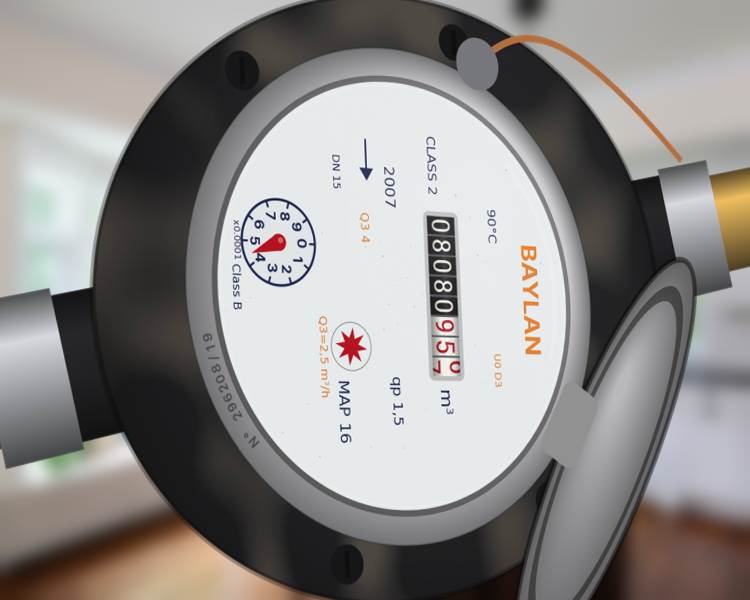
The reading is 8080.9564 m³
